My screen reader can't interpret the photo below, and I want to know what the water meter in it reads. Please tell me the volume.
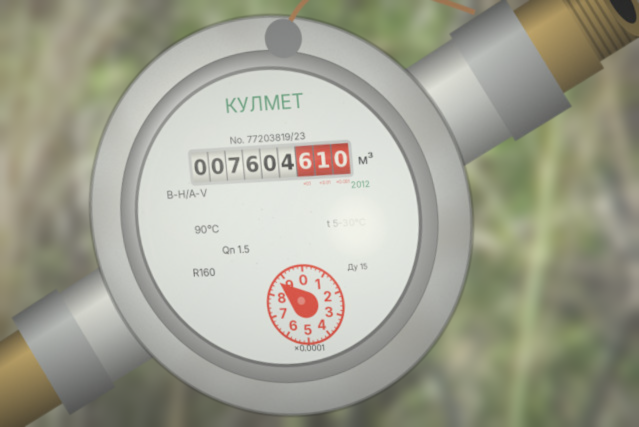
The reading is 7604.6108 m³
